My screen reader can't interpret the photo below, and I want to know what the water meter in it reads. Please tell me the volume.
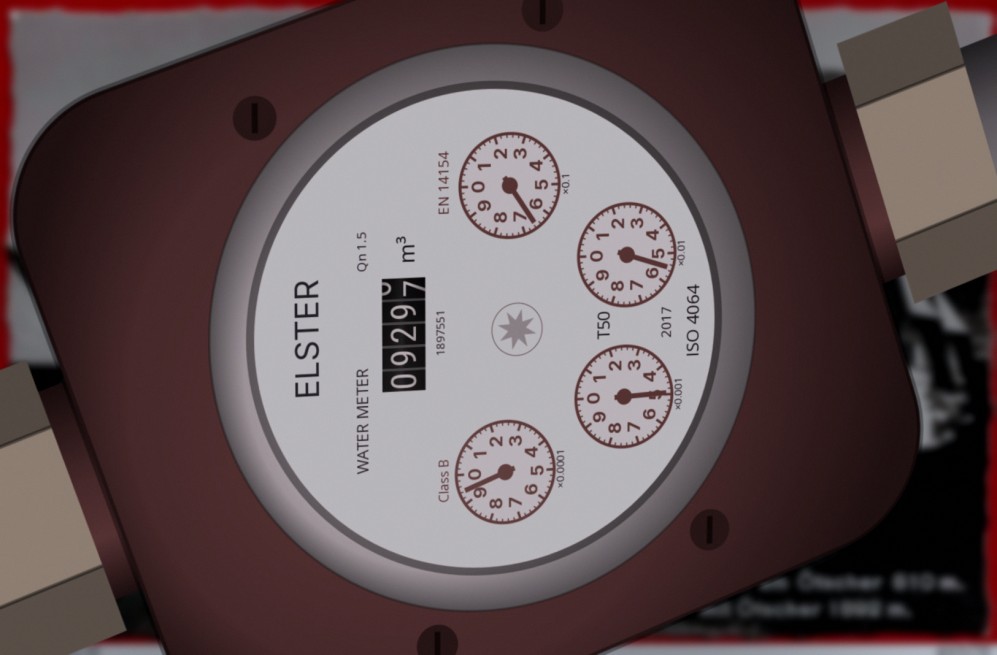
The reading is 9296.6549 m³
